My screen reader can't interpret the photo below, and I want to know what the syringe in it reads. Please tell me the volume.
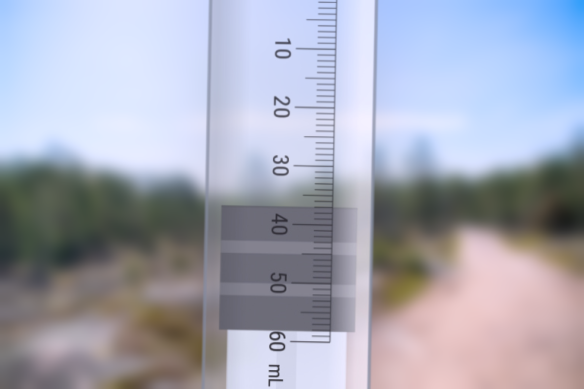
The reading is 37 mL
